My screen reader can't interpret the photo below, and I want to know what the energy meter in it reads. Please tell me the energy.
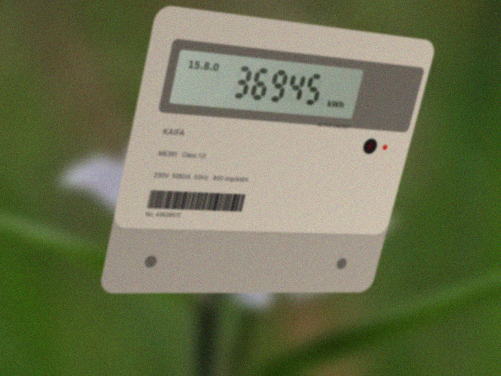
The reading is 36945 kWh
